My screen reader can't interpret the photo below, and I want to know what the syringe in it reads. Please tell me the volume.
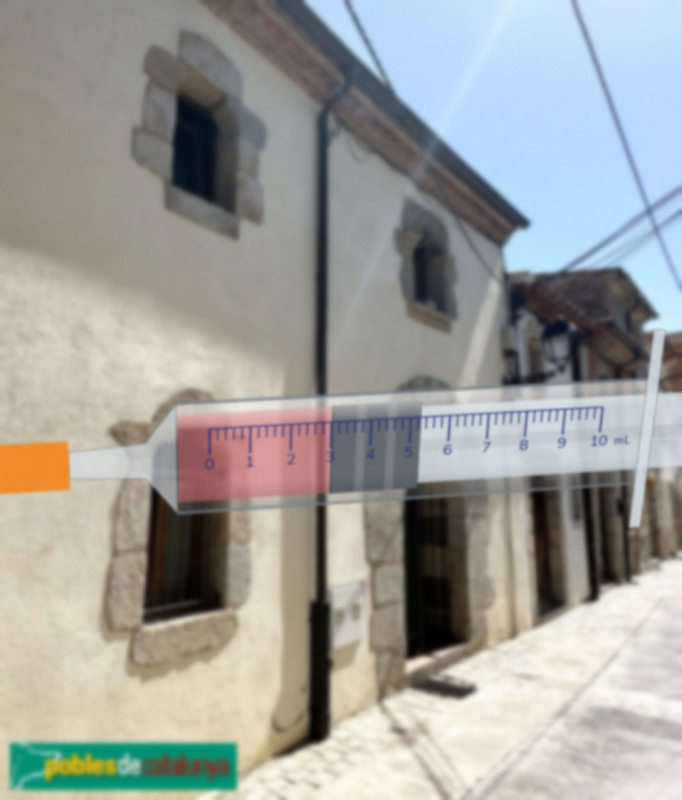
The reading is 3 mL
